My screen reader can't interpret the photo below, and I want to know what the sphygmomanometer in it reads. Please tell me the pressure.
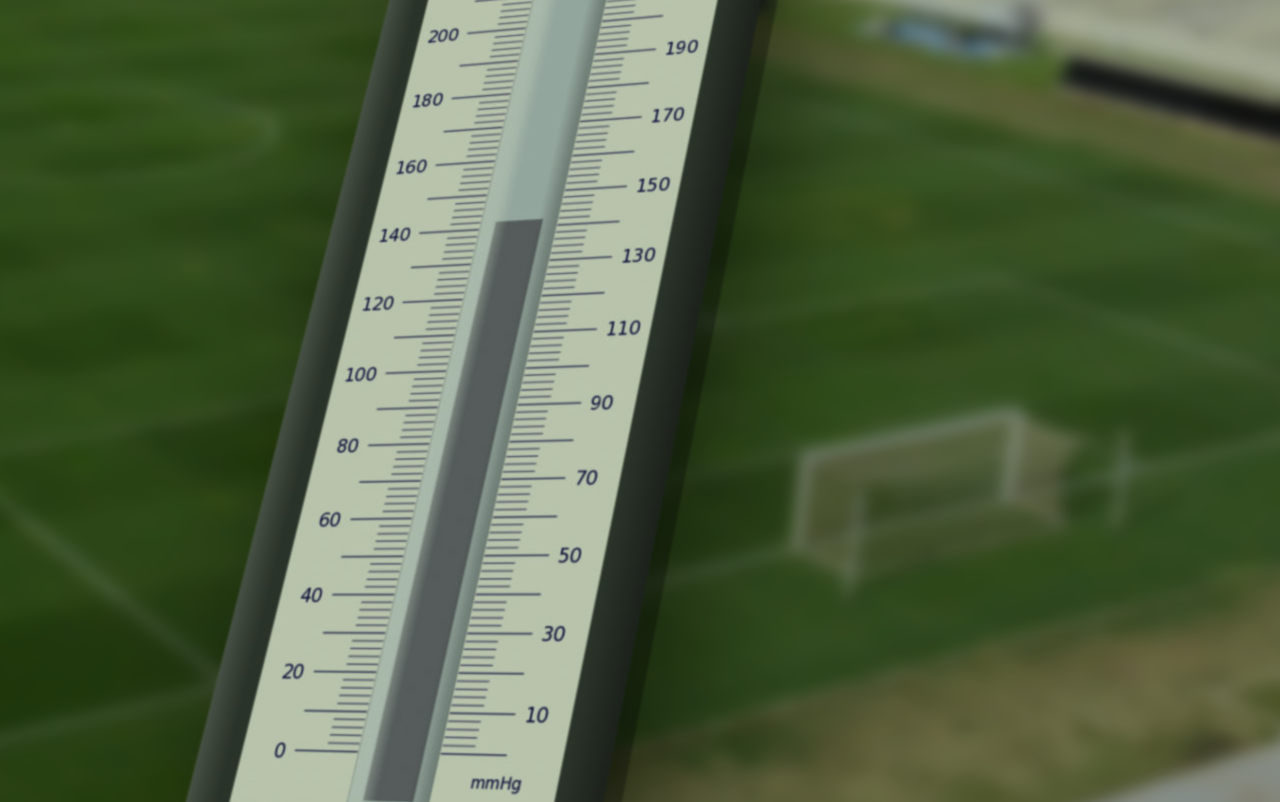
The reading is 142 mmHg
